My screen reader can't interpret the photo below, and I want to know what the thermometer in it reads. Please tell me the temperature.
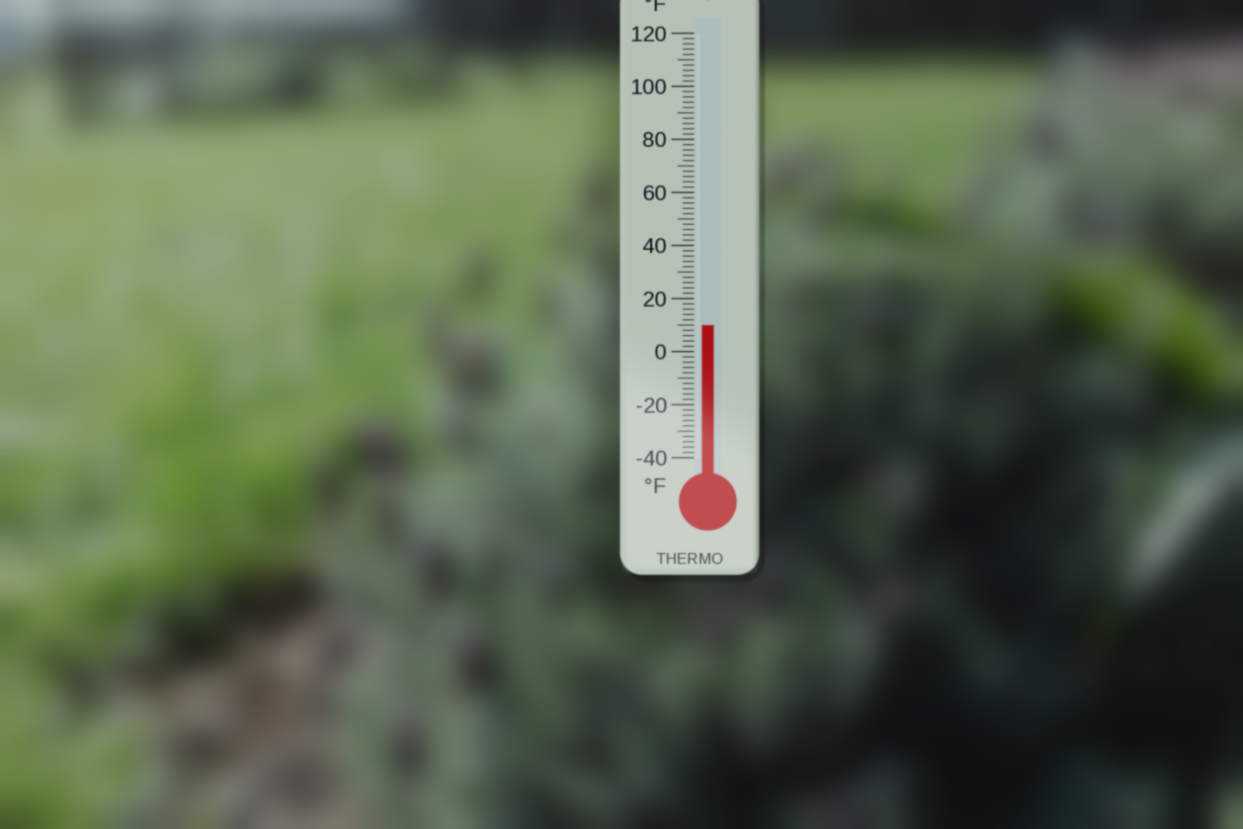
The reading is 10 °F
